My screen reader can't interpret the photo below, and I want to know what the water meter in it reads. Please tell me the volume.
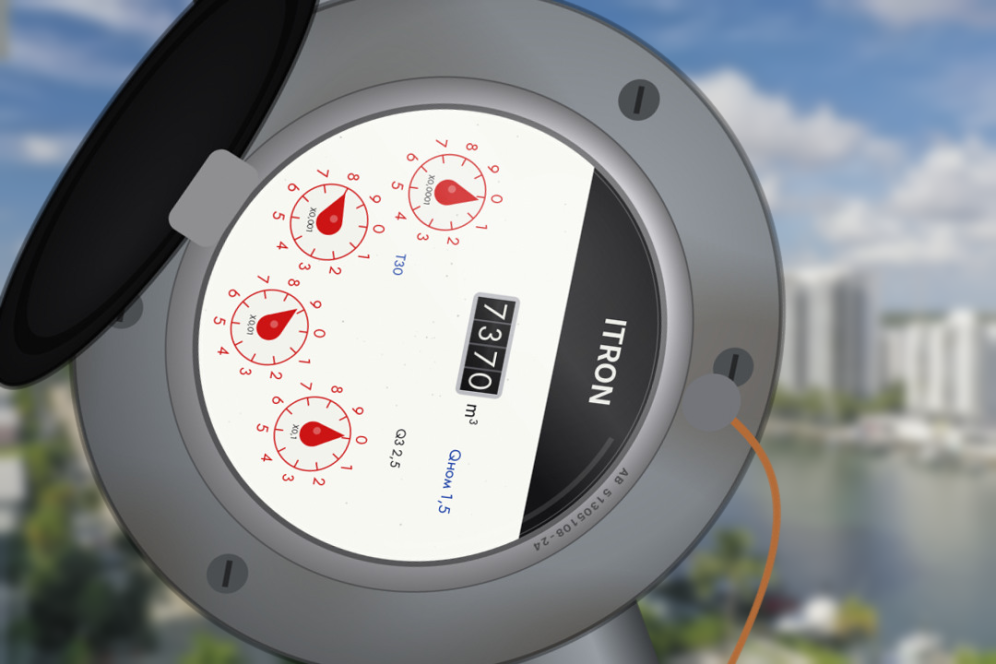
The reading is 7369.9880 m³
